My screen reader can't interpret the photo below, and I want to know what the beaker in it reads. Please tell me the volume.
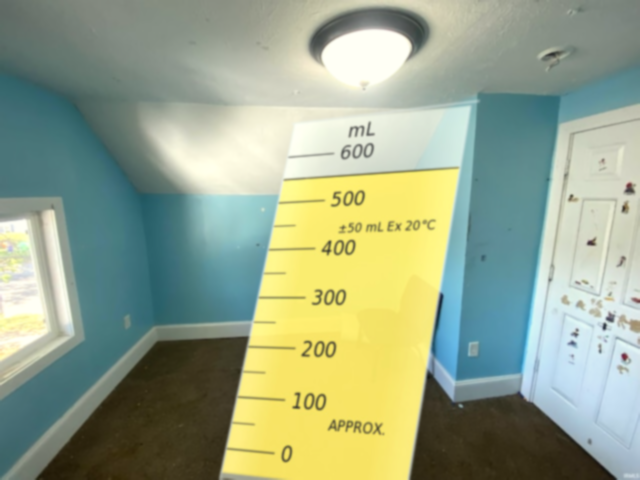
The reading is 550 mL
